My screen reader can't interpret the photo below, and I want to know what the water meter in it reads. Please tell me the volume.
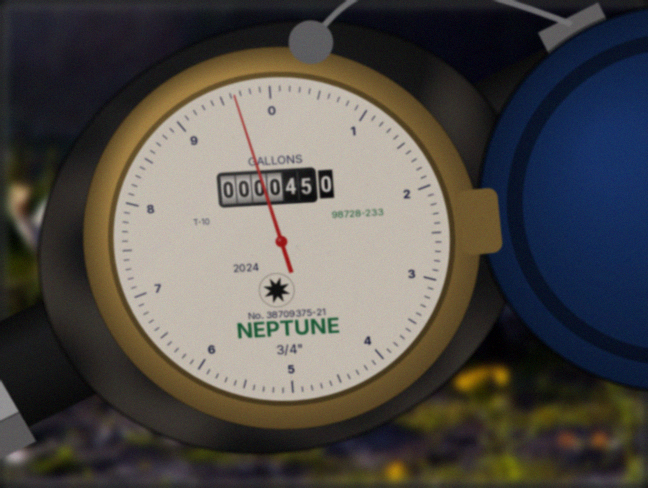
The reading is 449.6 gal
